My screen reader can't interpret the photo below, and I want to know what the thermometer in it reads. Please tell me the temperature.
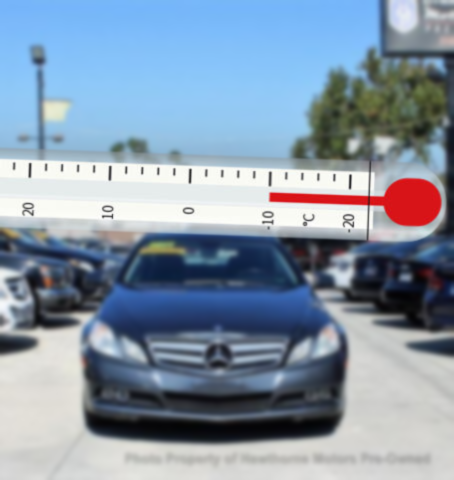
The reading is -10 °C
